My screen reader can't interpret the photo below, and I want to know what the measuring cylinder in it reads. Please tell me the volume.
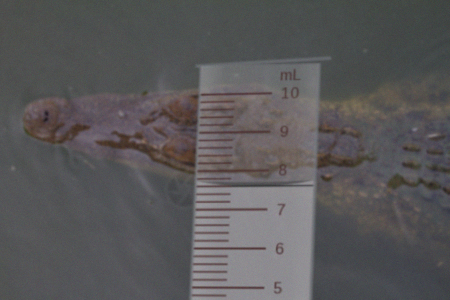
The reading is 7.6 mL
